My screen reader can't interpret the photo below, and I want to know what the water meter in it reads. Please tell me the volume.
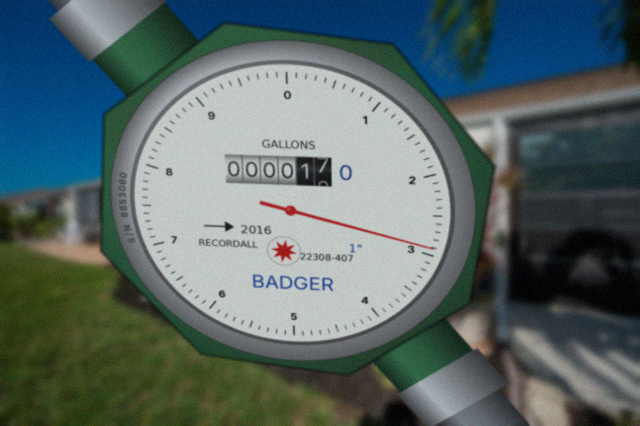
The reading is 172.9 gal
